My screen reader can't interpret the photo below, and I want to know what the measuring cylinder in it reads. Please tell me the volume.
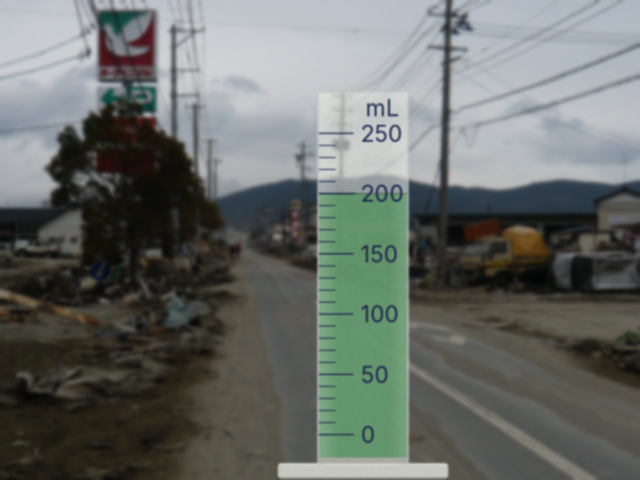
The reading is 200 mL
